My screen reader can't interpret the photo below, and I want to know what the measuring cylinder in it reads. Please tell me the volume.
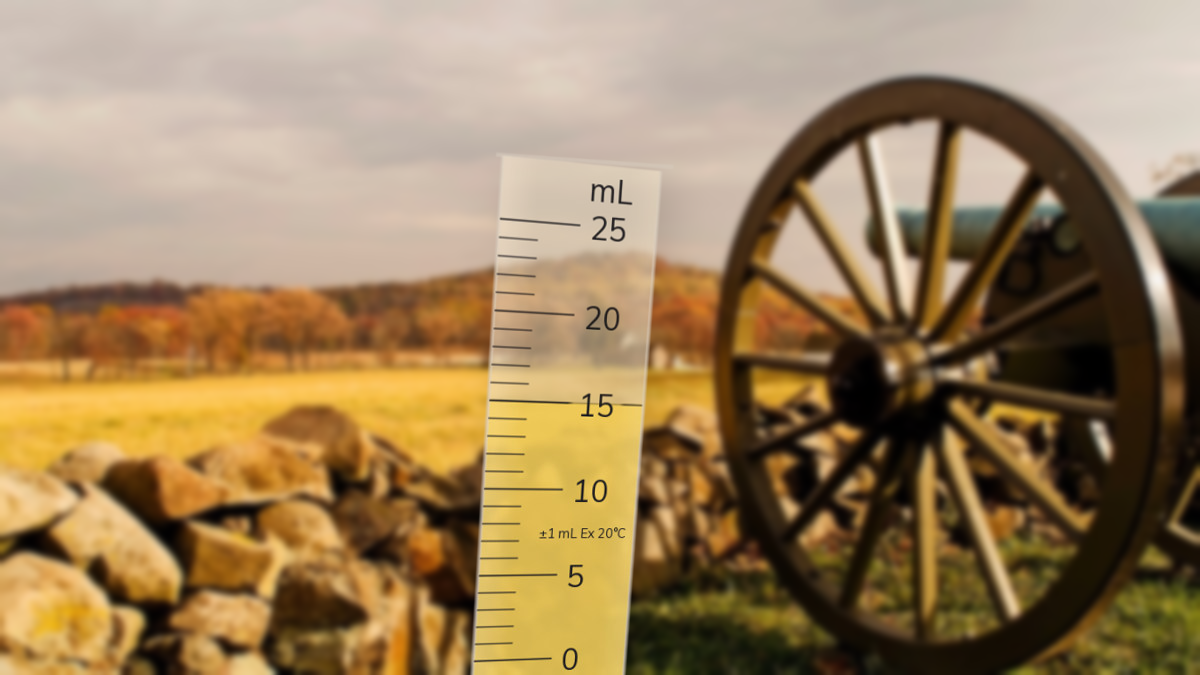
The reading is 15 mL
